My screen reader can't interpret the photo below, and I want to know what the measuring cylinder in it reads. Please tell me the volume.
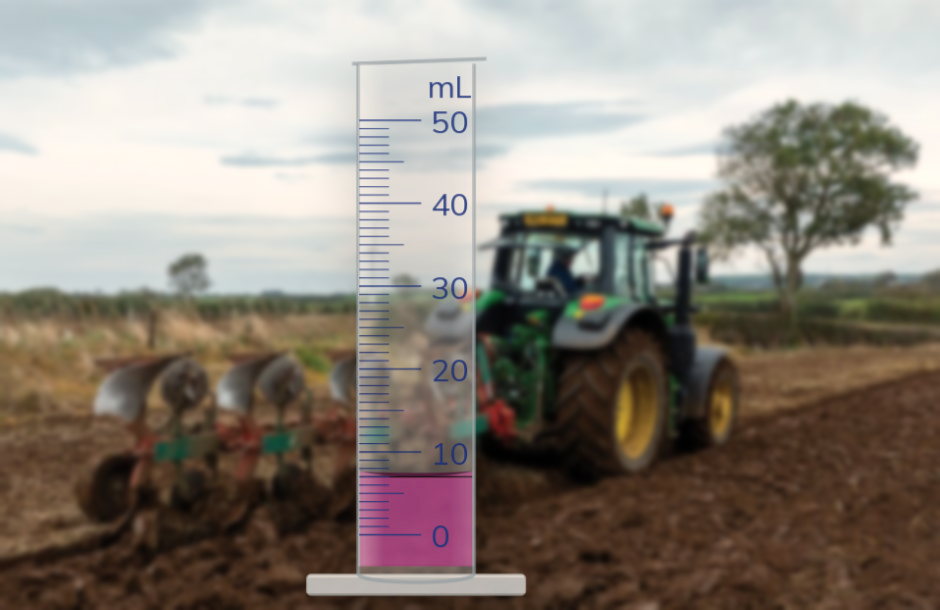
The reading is 7 mL
